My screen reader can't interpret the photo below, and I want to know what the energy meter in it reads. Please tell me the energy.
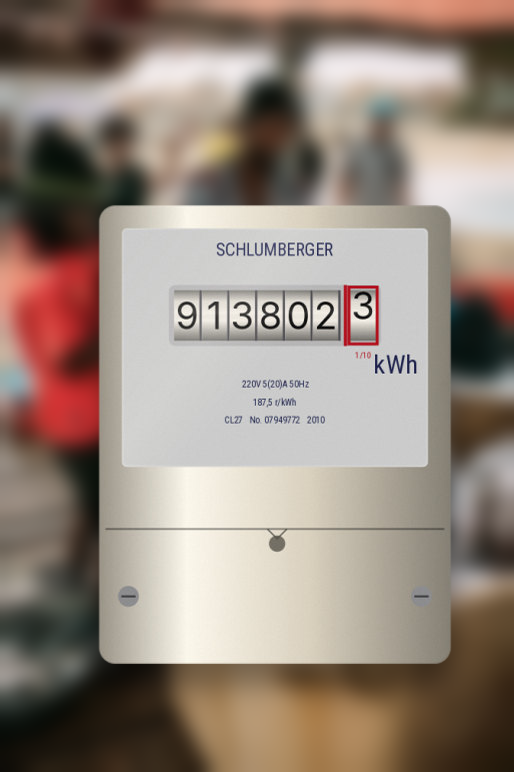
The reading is 913802.3 kWh
